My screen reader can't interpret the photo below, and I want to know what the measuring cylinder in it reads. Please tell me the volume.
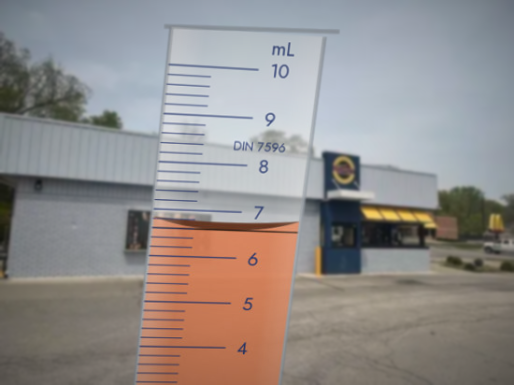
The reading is 6.6 mL
